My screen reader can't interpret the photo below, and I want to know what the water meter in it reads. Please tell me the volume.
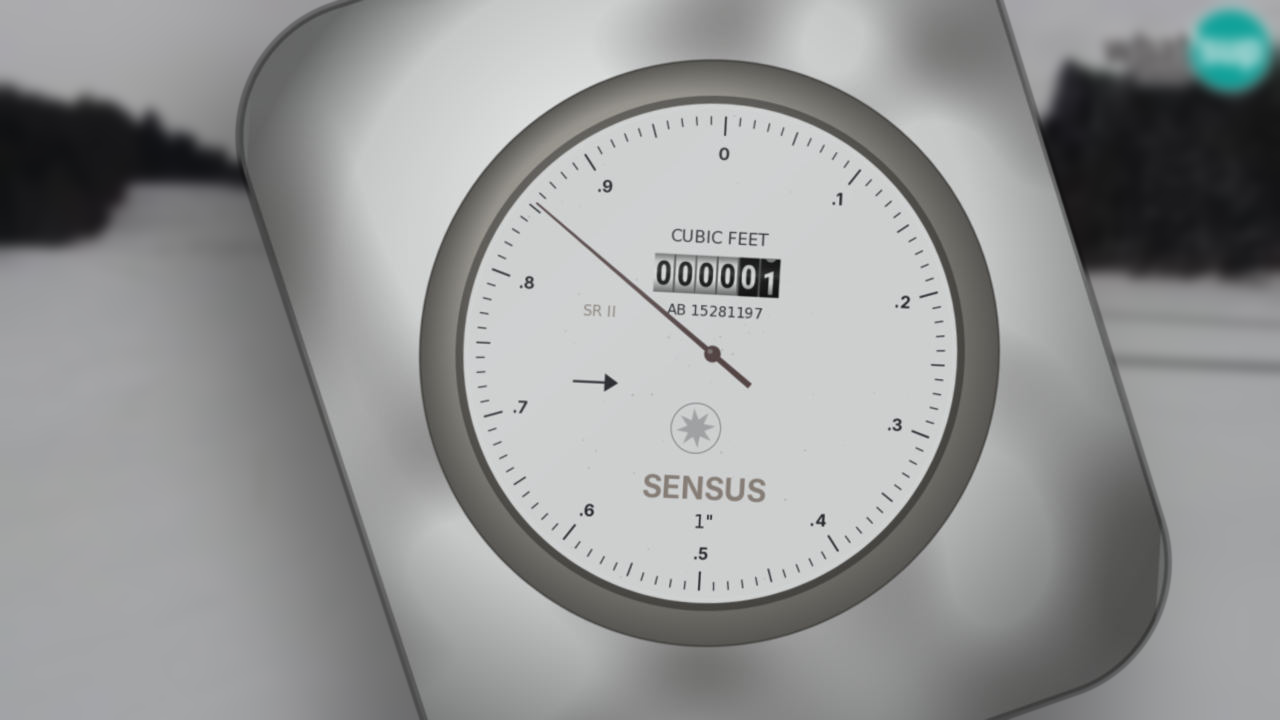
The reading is 0.85 ft³
